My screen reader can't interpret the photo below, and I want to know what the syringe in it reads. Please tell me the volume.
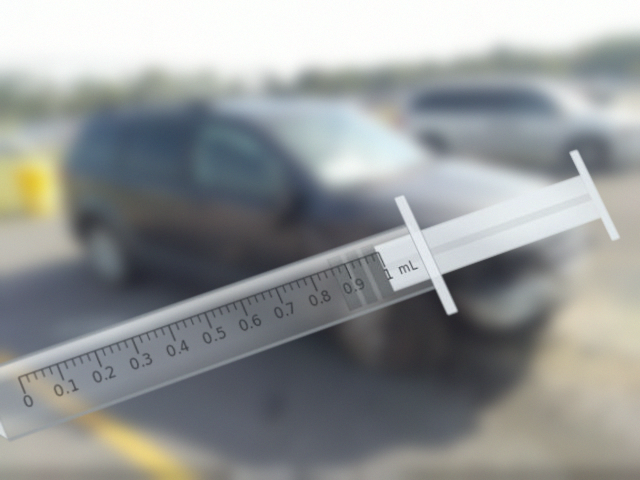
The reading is 0.86 mL
